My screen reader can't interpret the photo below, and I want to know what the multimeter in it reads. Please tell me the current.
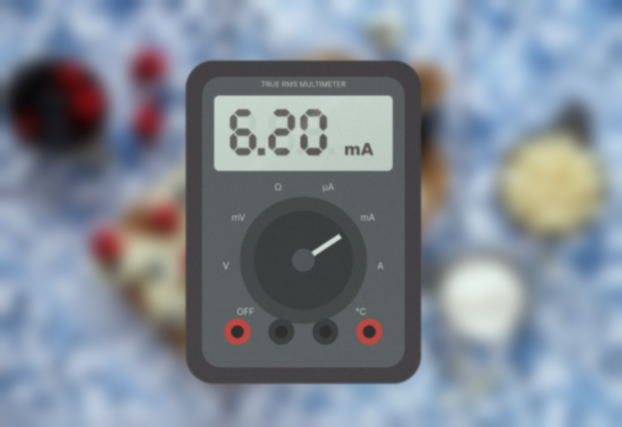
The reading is 6.20 mA
